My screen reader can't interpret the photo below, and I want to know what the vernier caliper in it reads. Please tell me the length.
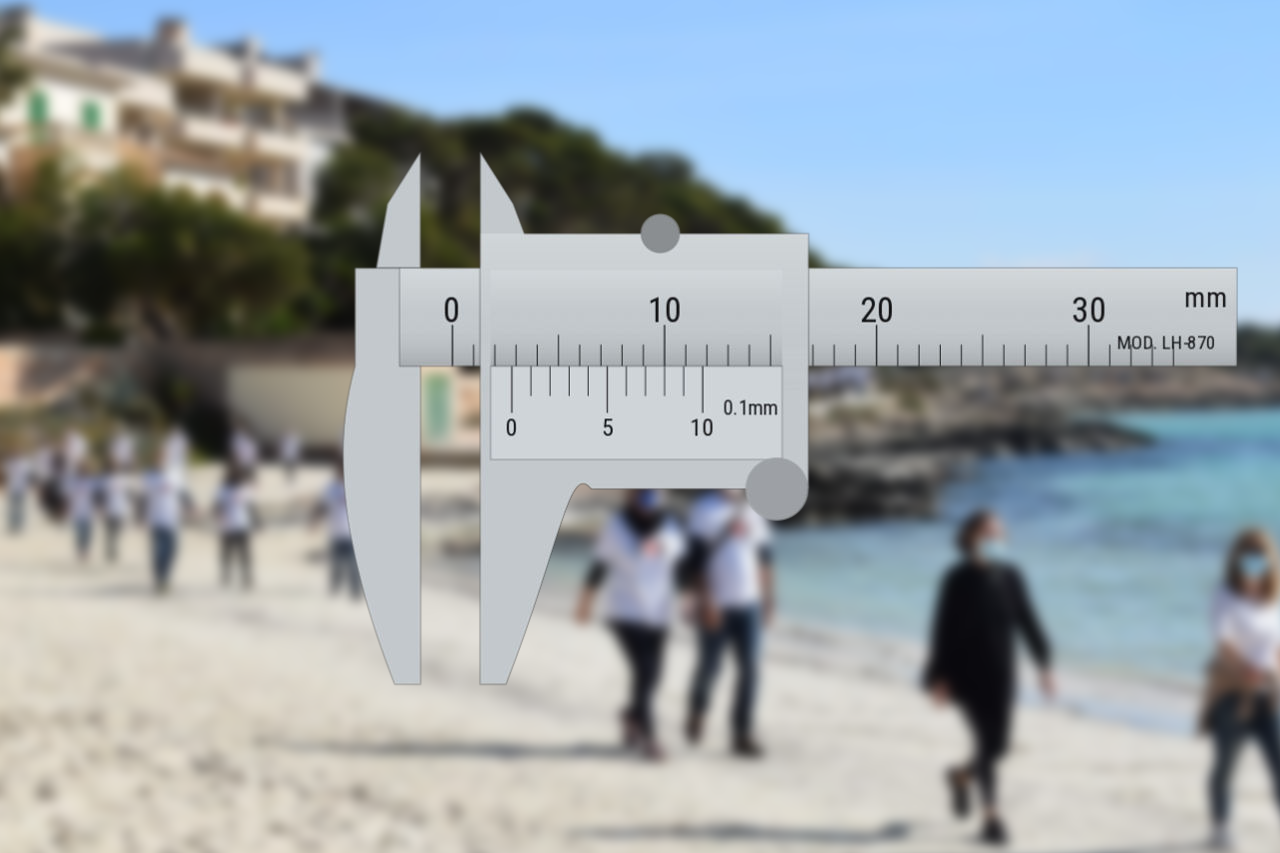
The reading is 2.8 mm
